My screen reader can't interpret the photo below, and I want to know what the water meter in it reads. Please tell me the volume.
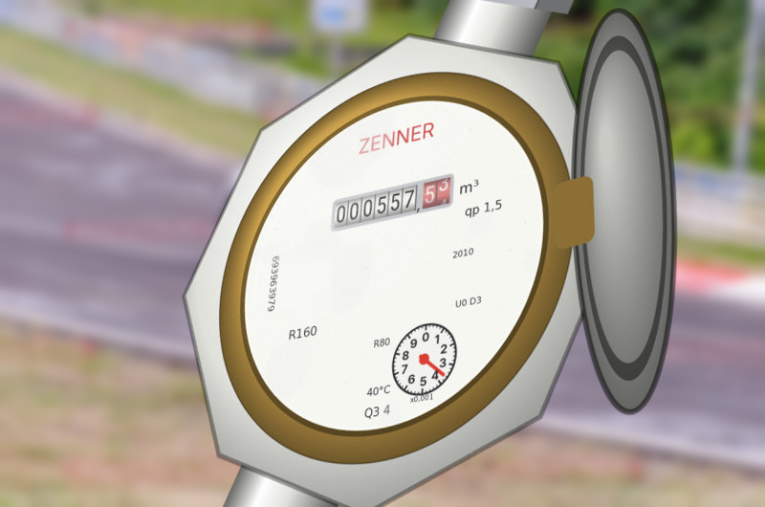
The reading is 557.533 m³
